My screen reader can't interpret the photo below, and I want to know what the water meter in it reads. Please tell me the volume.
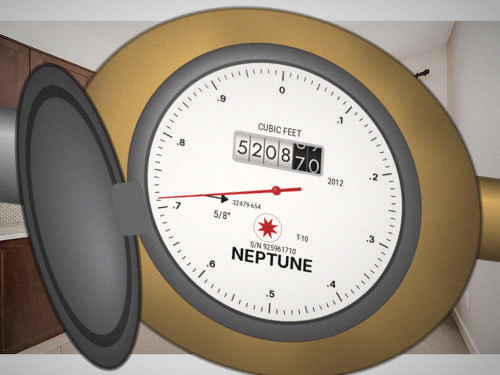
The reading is 520869.71 ft³
